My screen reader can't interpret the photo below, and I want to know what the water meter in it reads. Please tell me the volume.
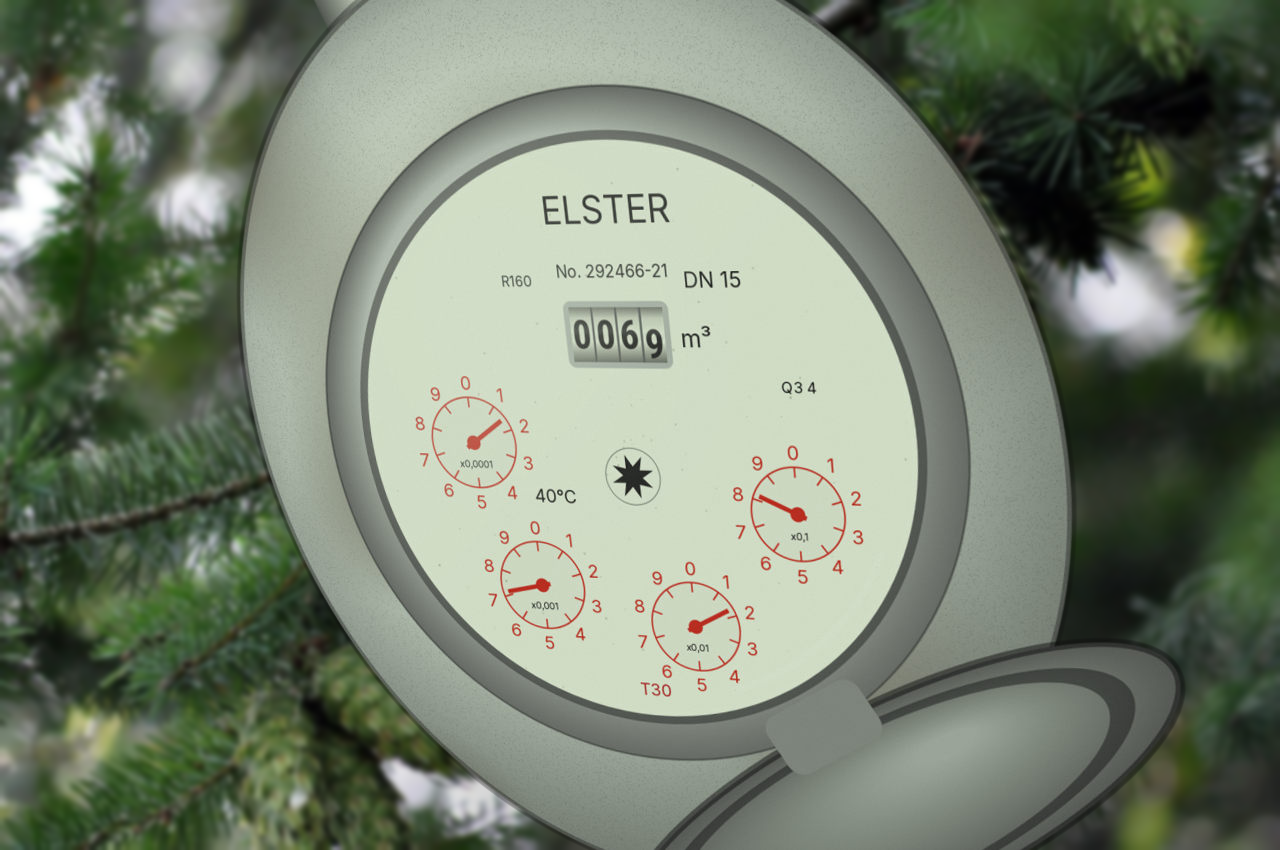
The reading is 68.8171 m³
